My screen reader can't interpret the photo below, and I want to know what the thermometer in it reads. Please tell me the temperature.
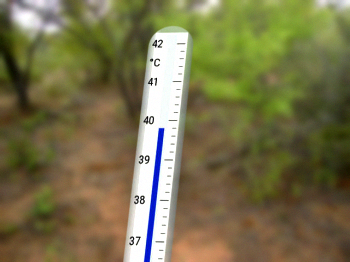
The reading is 39.8 °C
